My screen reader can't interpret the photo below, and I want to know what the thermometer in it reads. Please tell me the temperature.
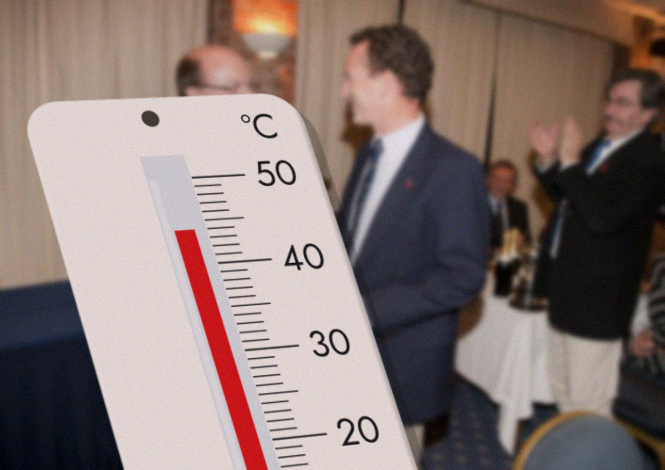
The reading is 44 °C
